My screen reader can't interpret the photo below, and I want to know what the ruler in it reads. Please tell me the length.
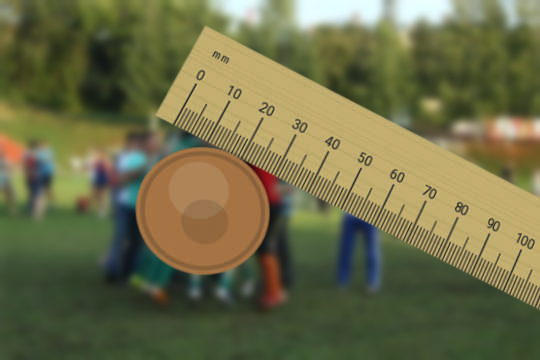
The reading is 35 mm
